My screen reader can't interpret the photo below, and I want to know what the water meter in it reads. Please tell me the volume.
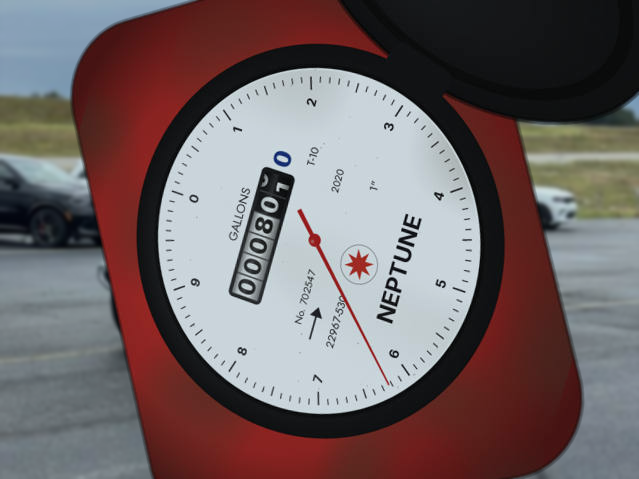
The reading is 8006.2 gal
